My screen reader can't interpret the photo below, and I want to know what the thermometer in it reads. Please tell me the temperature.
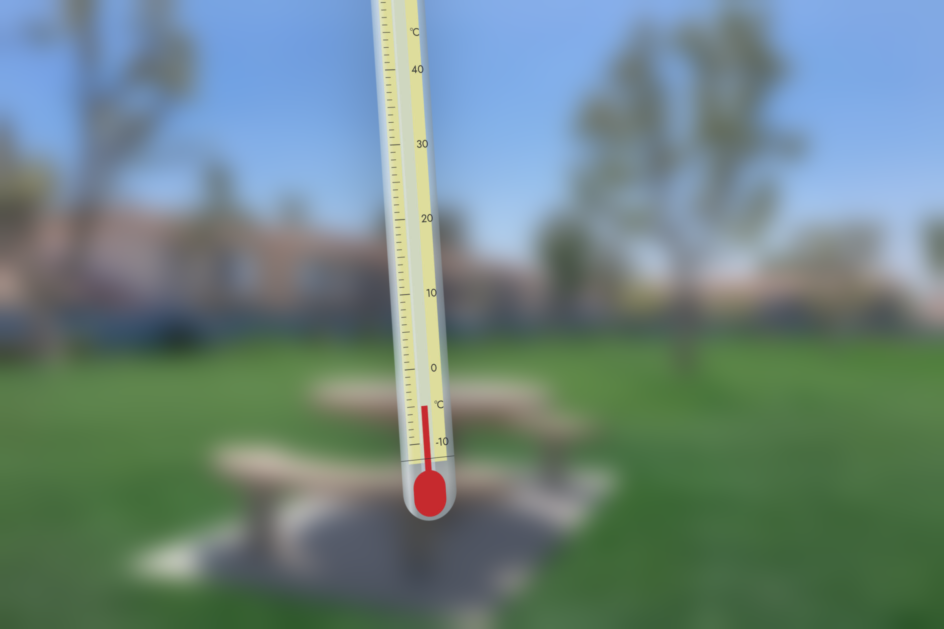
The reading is -5 °C
